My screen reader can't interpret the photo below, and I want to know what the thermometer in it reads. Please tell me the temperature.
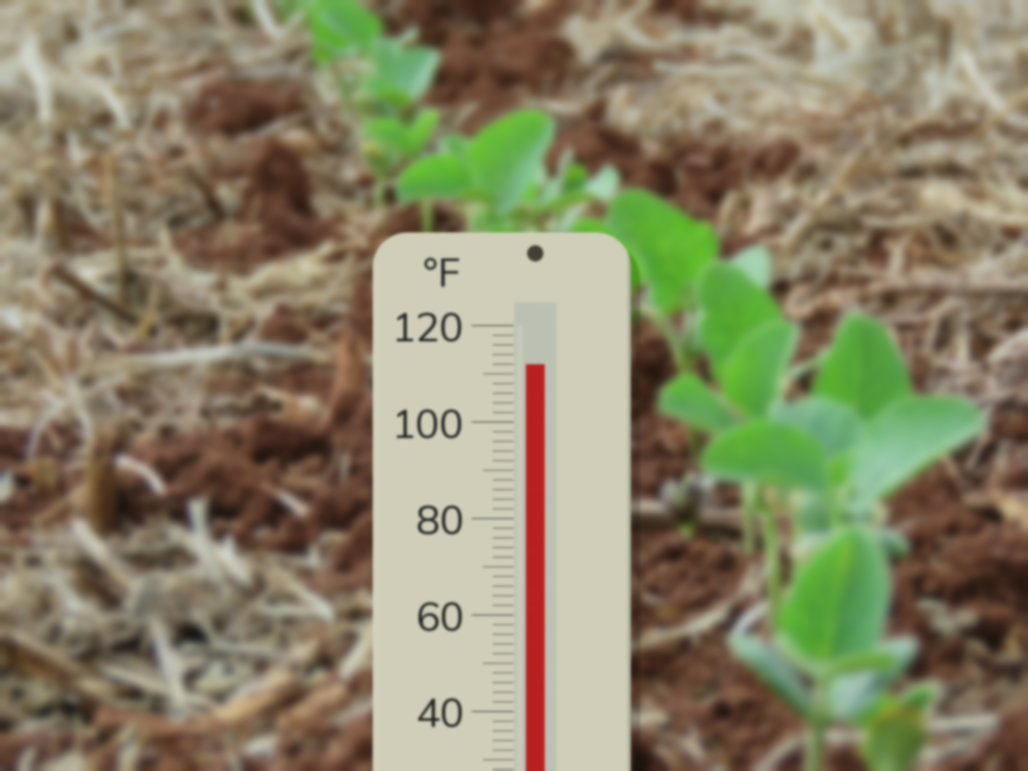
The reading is 112 °F
